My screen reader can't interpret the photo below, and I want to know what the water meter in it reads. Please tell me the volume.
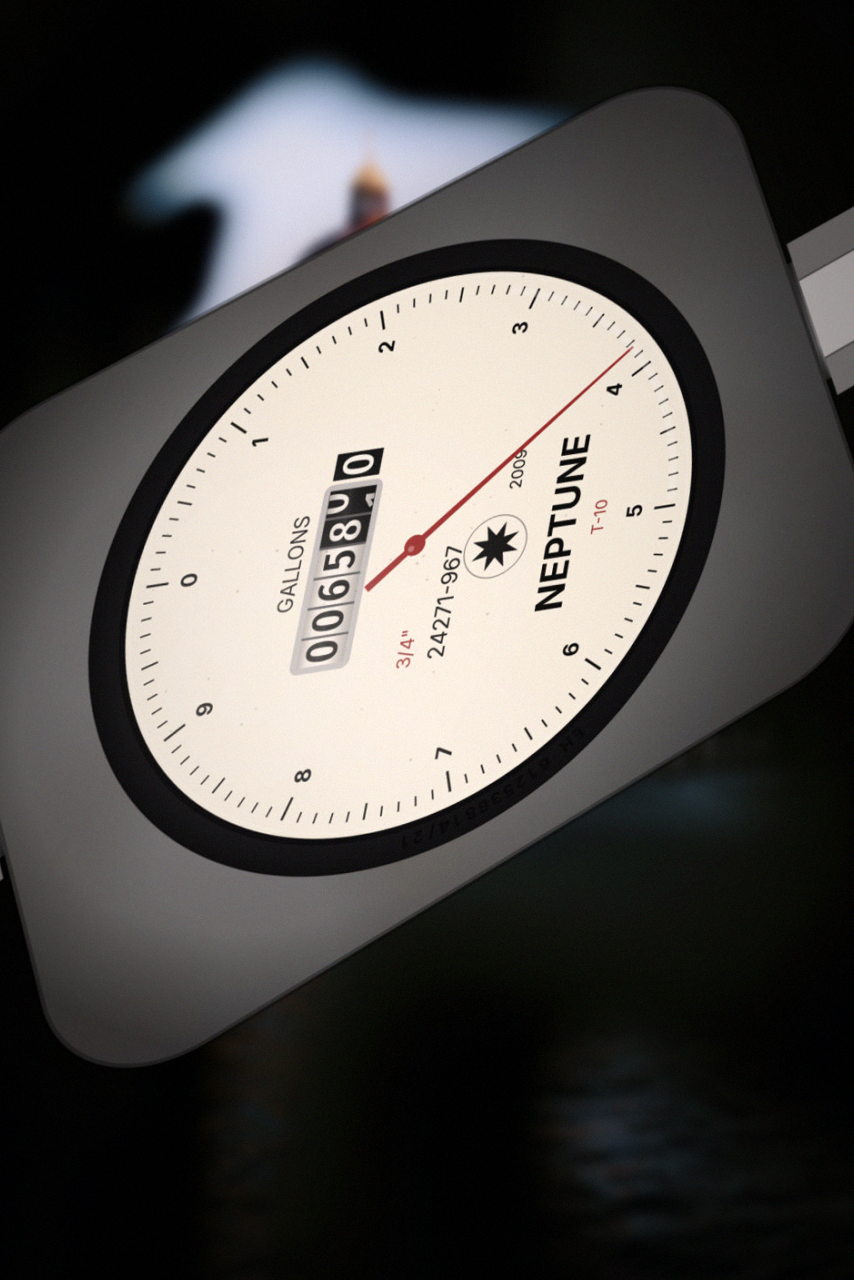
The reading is 65803.8 gal
